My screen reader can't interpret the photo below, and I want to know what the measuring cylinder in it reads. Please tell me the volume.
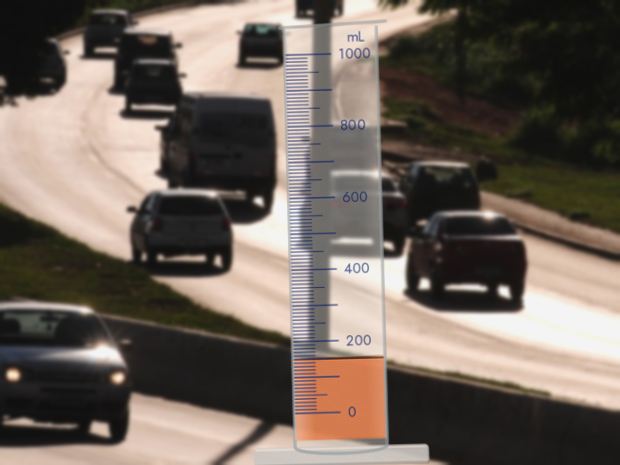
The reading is 150 mL
